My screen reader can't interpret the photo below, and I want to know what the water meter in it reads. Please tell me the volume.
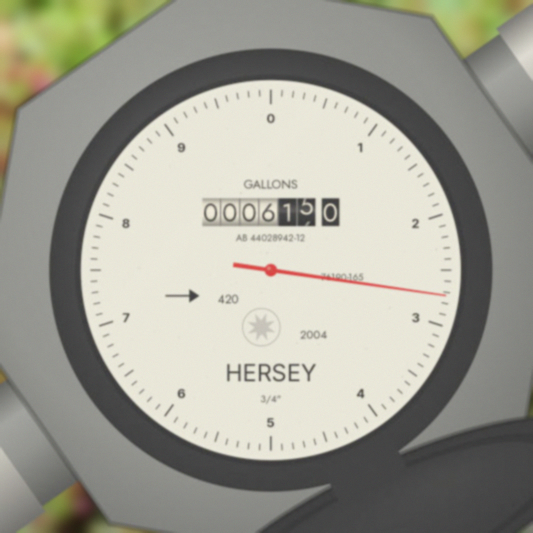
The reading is 6152.7 gal
